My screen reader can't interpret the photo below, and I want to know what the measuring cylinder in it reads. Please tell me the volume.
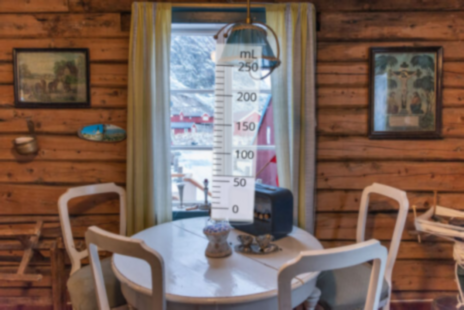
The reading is 60 mL
